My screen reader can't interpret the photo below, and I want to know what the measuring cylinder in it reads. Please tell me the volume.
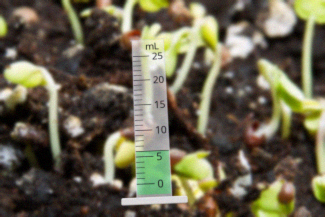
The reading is 6 mL
